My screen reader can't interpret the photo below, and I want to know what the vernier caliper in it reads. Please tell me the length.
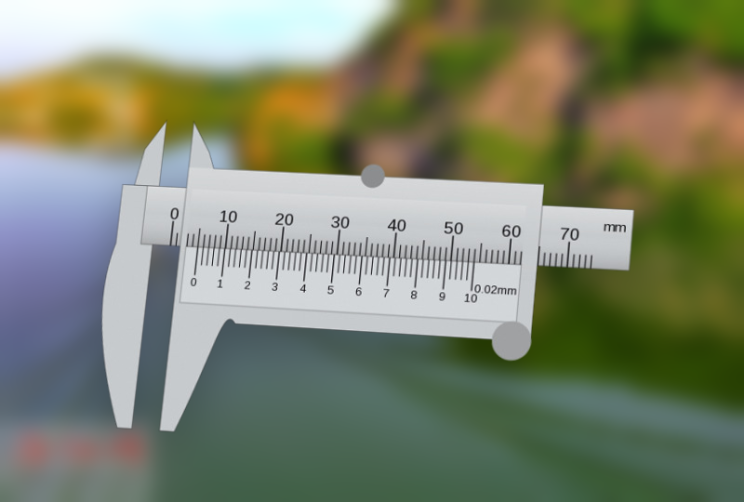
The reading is 5.0 mm
